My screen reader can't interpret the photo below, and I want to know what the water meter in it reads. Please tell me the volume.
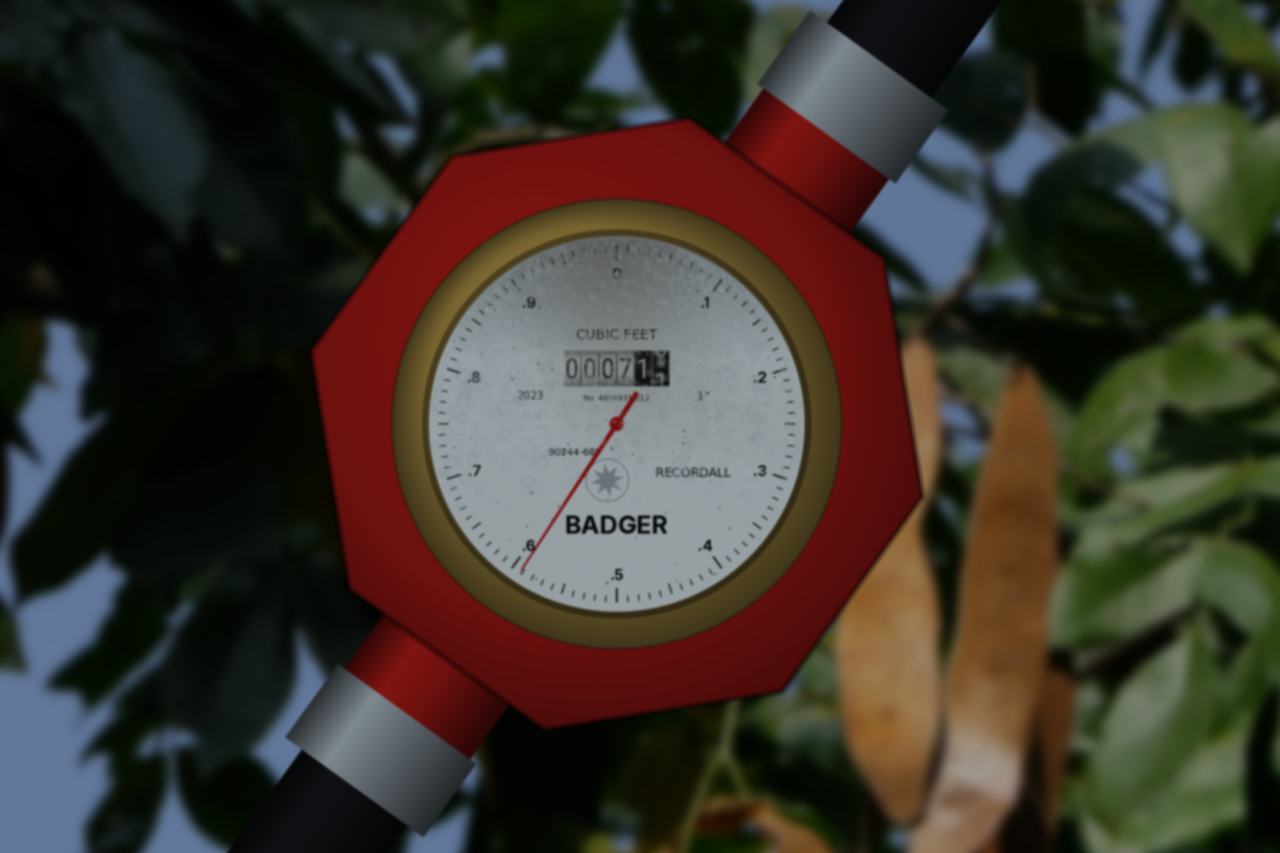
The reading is 710.59 ft³
